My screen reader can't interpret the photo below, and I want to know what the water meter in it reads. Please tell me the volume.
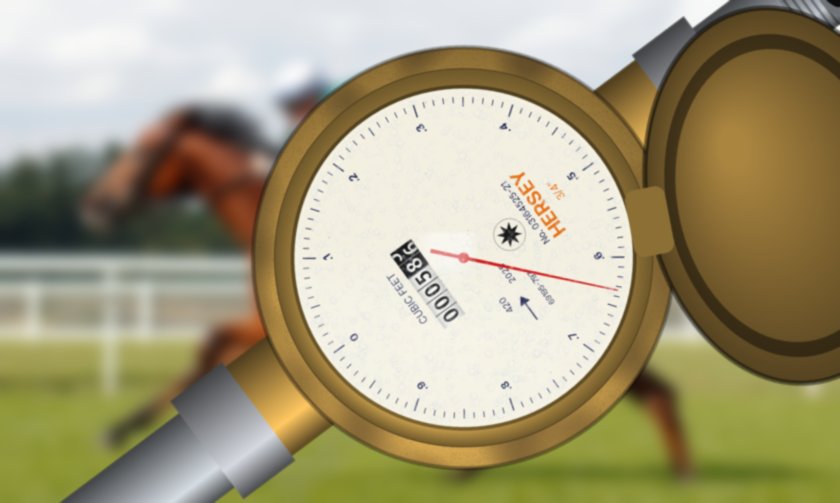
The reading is 585.63 ft³
